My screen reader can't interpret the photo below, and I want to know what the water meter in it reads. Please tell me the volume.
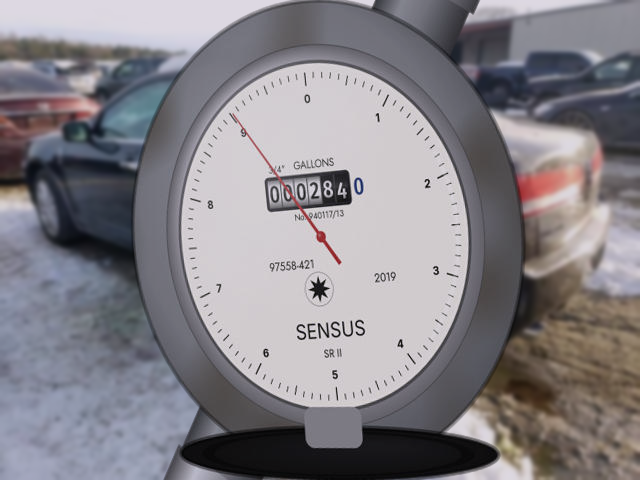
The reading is 2839.0 gal
